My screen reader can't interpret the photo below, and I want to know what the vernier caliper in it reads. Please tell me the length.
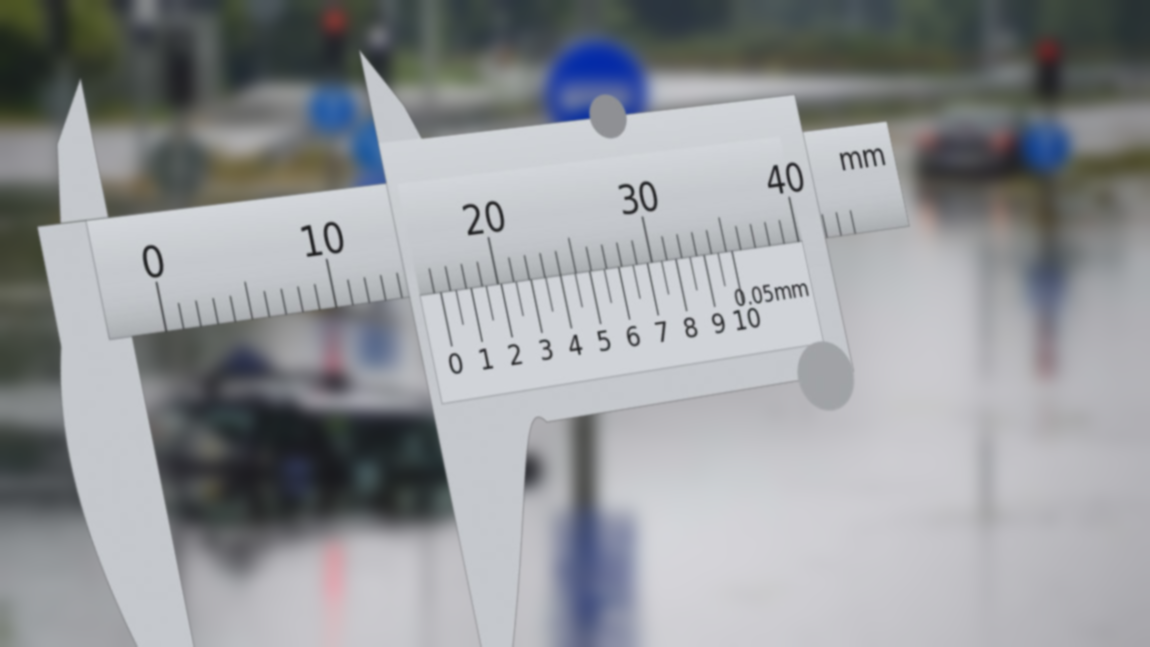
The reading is 16.4 mm
